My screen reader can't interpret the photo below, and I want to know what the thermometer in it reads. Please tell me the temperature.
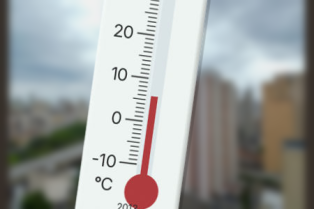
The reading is 6 °C
